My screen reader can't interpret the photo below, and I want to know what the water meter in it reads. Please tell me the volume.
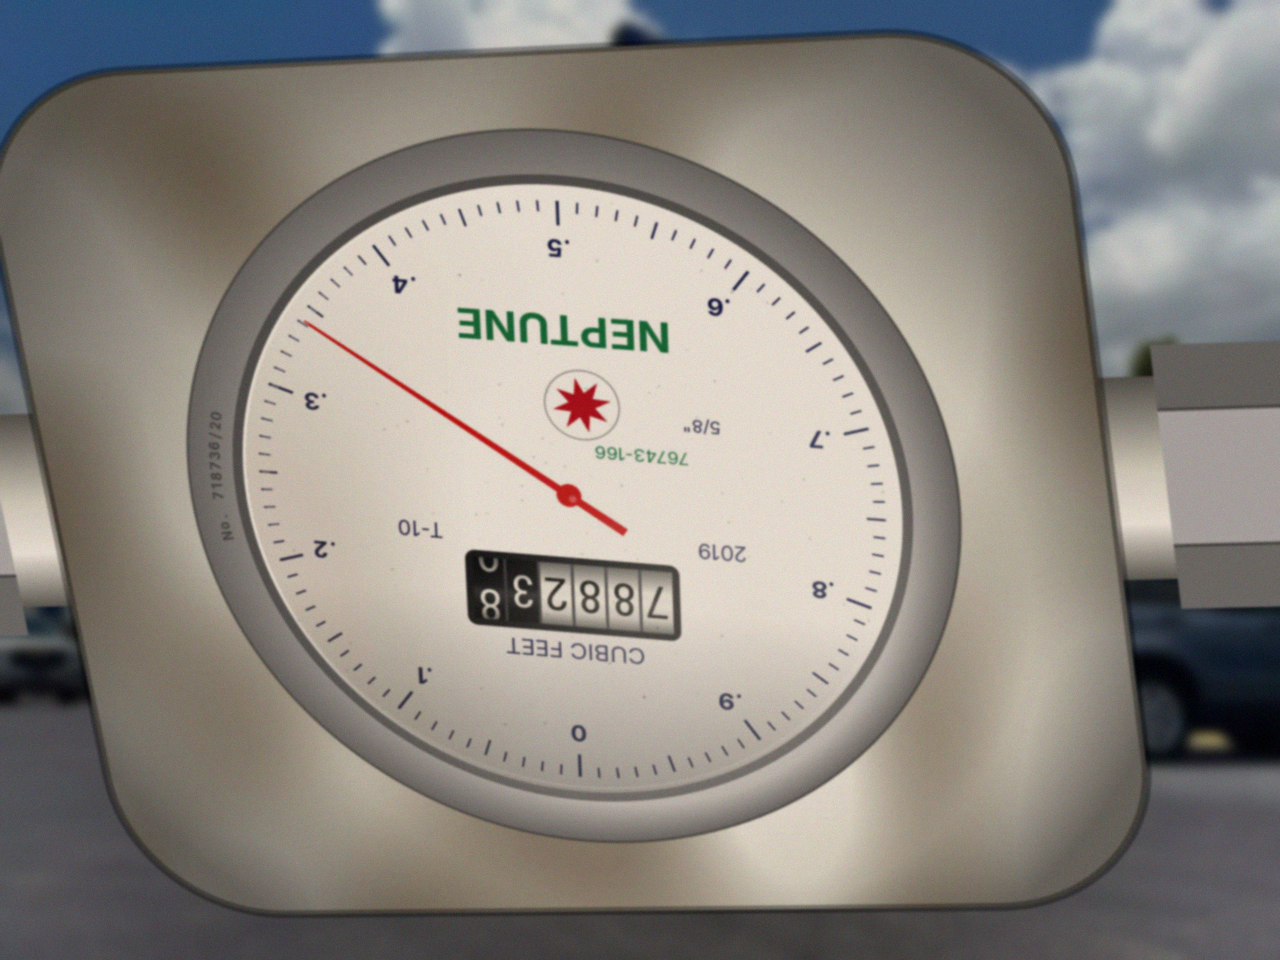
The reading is 788238.34 ft³
